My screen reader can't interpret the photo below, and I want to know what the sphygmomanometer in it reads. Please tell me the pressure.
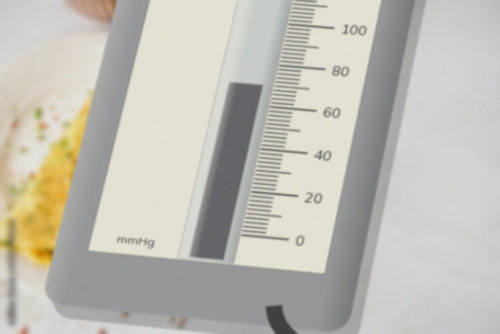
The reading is 70 mmHg
